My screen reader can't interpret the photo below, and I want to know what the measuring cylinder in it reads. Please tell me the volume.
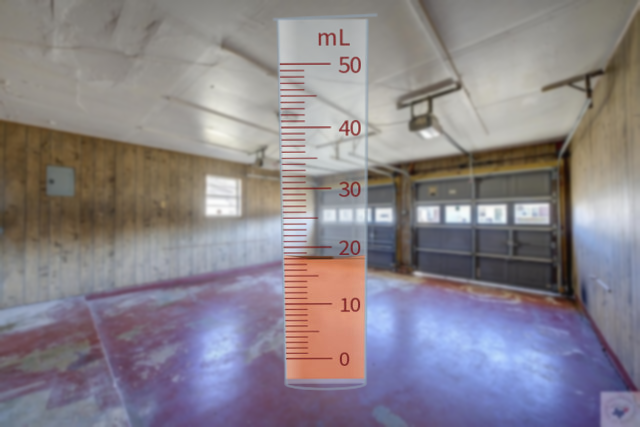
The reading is 18 mL
